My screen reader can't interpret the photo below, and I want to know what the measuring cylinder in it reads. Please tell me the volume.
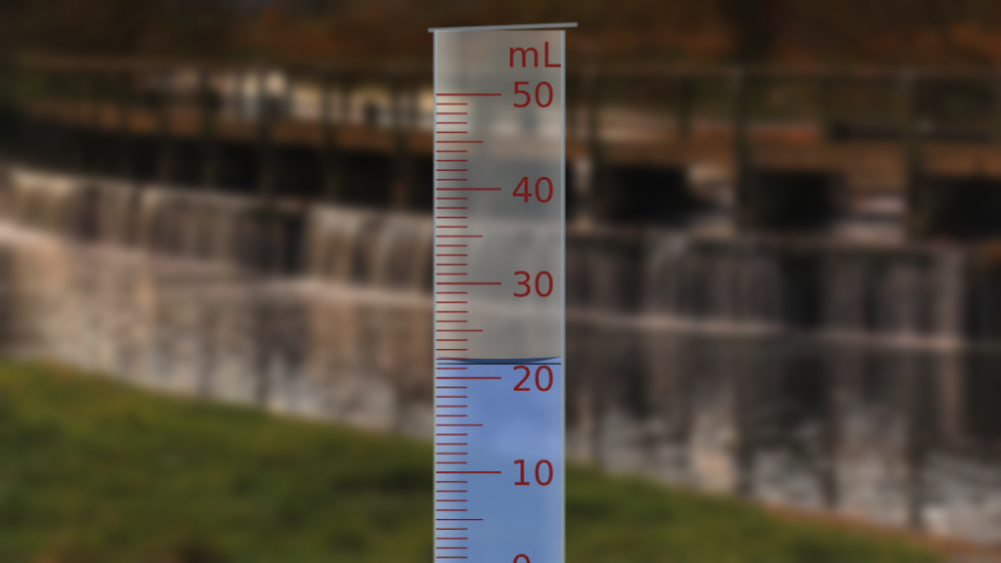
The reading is 21.5 mL
